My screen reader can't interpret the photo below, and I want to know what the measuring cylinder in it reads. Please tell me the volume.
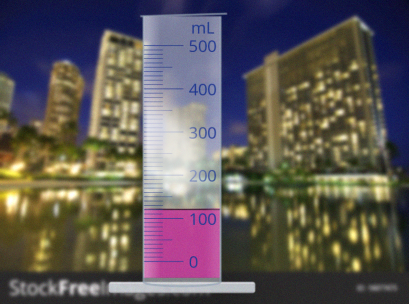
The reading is 120 mL
